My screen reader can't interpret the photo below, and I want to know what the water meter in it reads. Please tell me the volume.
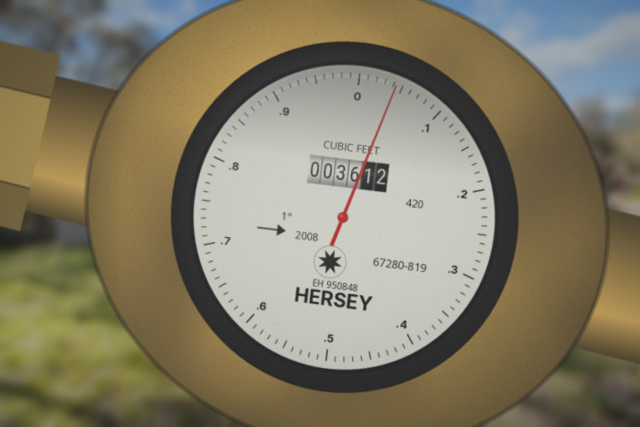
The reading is 3612.04 ft³
